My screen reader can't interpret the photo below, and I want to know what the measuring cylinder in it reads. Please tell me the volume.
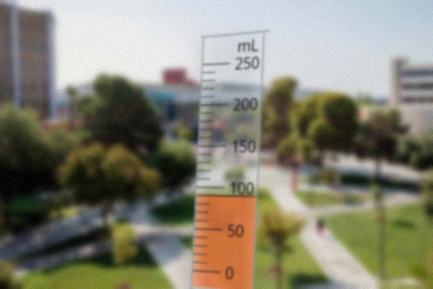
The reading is 90 mL
